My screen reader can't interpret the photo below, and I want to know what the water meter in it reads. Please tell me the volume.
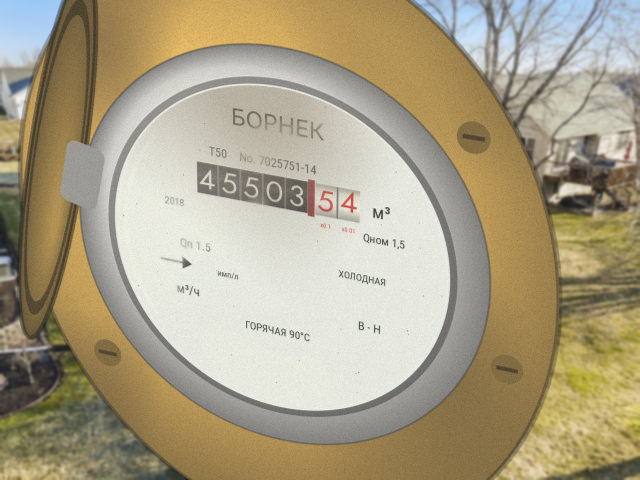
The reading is 45503.54 m³
